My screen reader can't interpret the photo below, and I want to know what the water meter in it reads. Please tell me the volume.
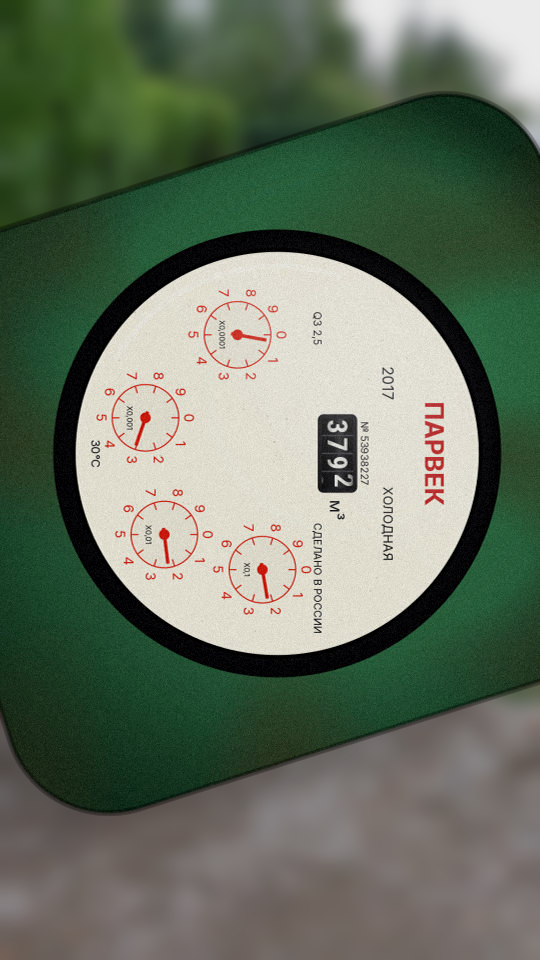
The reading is 3792.2230 m³
